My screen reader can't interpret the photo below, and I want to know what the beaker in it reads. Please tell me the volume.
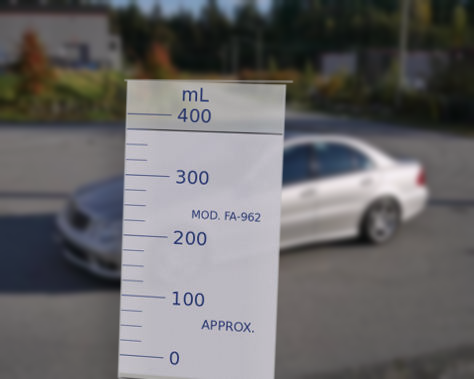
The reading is 375 mL
